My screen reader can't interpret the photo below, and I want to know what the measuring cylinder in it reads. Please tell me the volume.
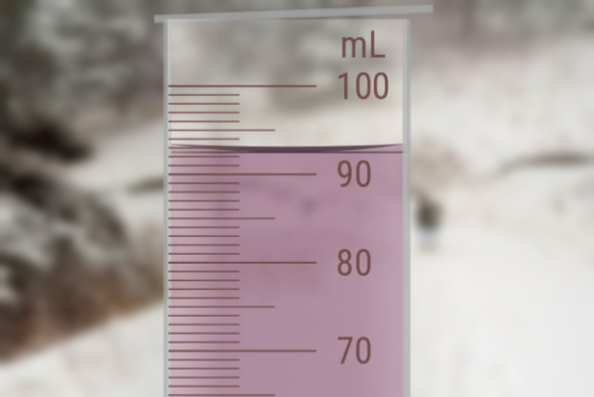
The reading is 92.5 mL
